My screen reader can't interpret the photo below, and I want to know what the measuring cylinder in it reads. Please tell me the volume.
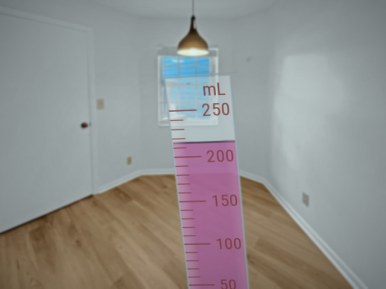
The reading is 215 mL
